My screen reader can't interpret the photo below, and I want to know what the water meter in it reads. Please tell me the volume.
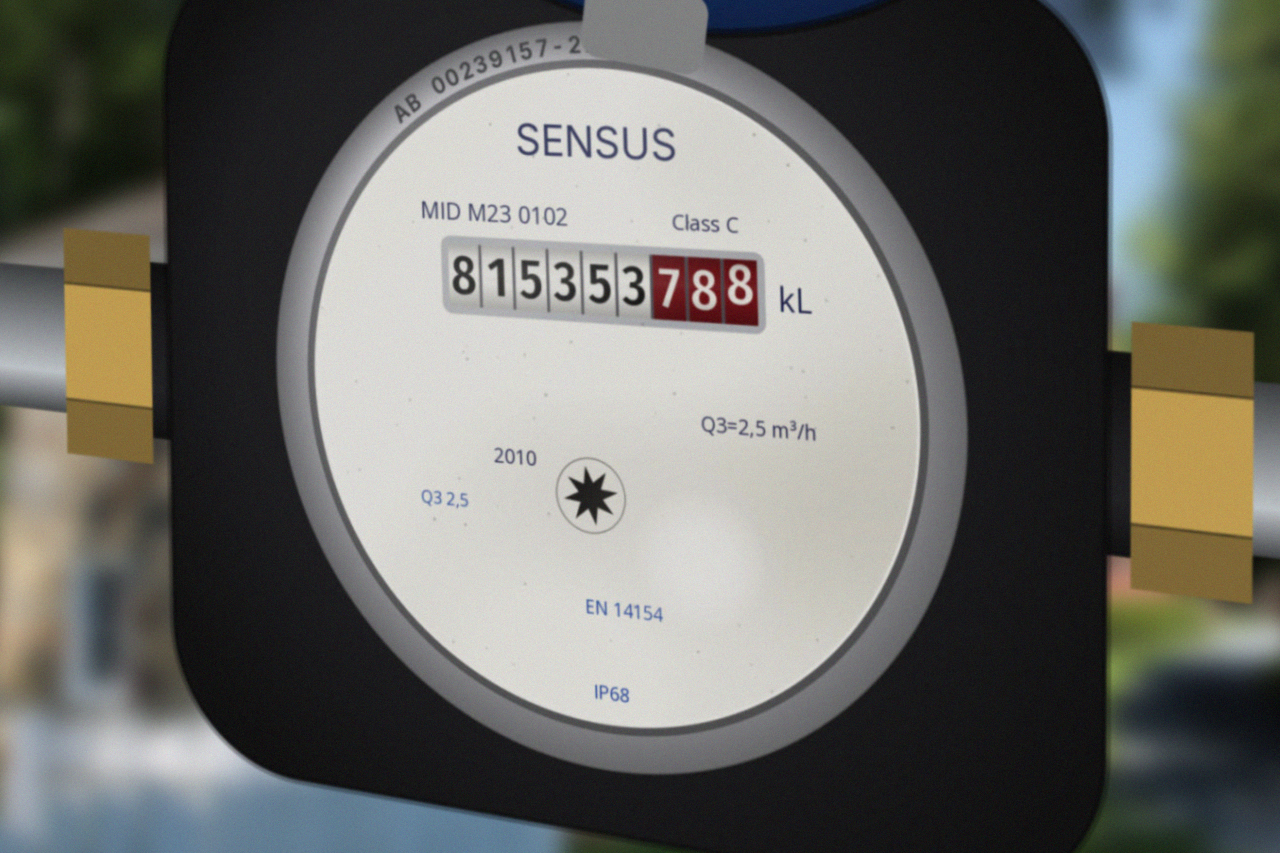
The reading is 815353.788 kL
